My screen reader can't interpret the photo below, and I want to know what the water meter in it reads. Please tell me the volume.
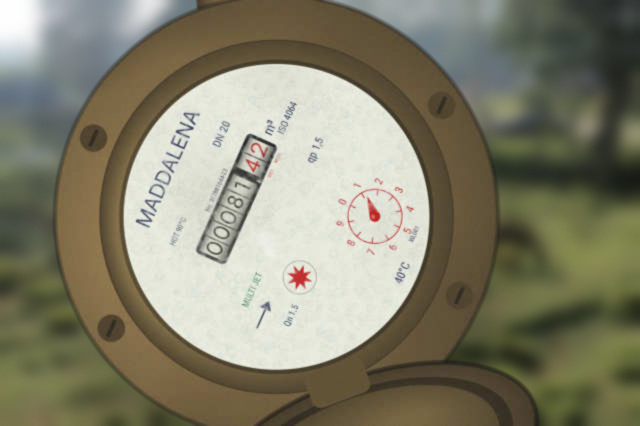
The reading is 81.421 m³
